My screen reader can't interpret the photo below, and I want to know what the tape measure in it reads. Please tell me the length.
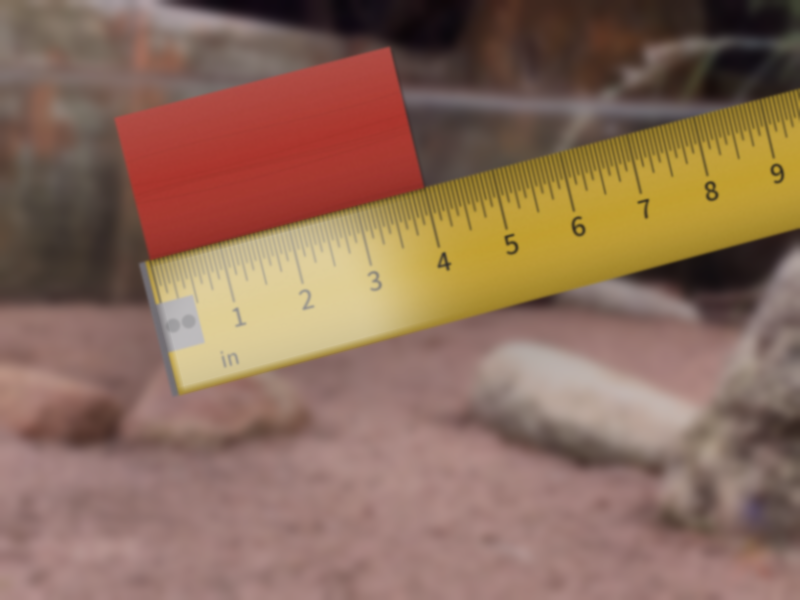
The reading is 4 in
